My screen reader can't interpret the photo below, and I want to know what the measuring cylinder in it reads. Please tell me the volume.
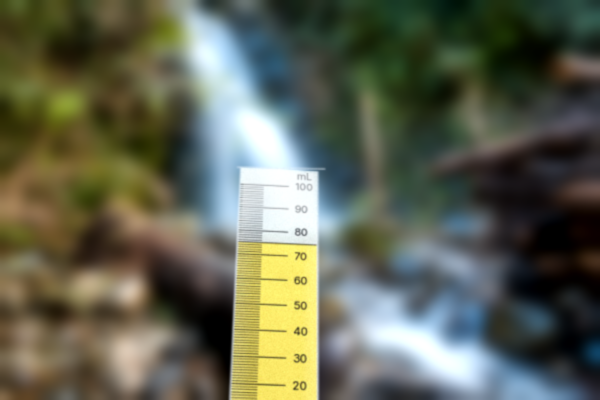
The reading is 75 mL
